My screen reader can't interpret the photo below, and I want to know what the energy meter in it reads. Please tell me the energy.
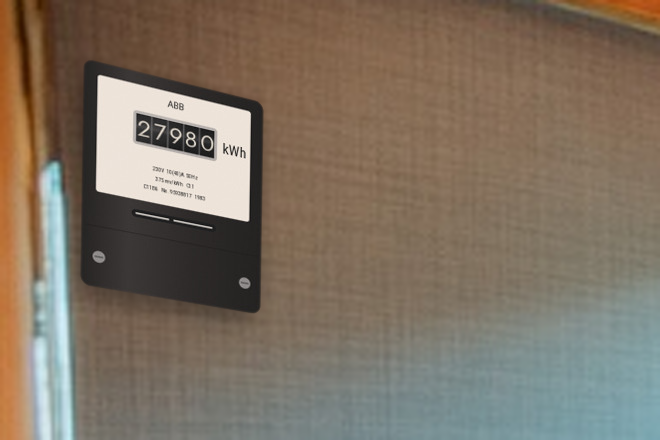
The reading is 27980 kWh
